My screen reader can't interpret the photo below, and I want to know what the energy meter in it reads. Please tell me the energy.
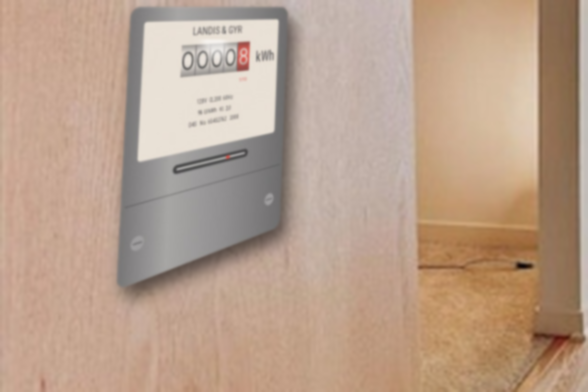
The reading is 0.8 kWh
